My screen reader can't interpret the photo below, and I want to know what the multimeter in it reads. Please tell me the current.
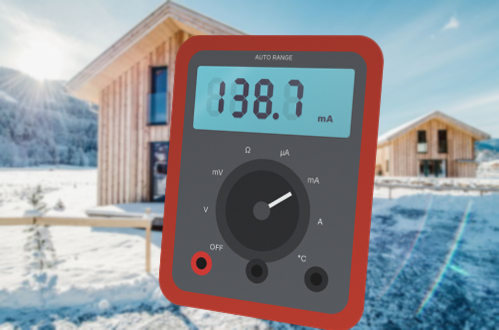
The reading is 138.7 mA
